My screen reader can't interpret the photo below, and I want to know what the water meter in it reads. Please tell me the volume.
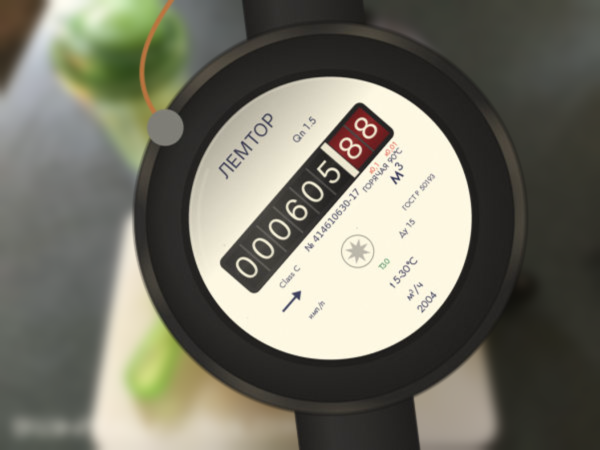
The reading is 605.88 m³
